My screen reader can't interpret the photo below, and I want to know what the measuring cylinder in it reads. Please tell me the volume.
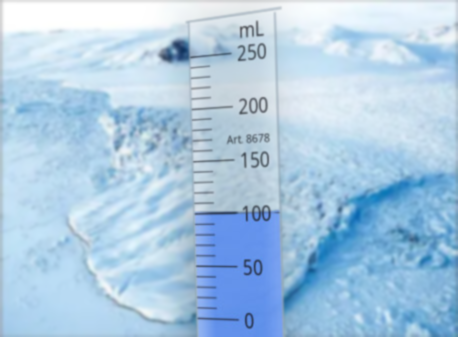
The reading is 100 mL
